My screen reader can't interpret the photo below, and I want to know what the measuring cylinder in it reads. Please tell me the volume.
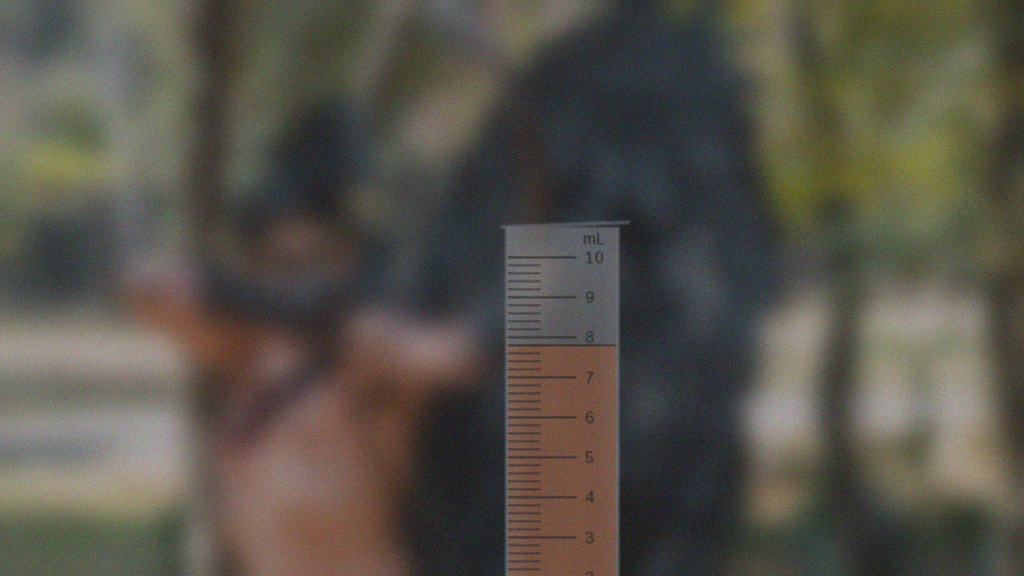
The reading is 7.8 mL
